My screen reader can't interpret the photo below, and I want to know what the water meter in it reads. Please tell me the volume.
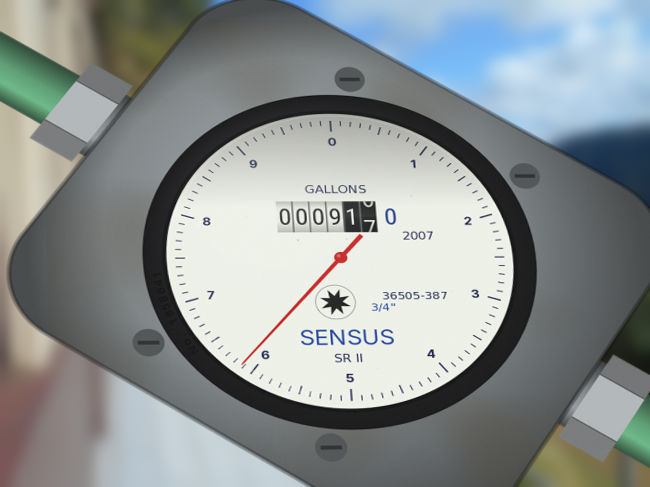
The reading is 9166.1 gal
